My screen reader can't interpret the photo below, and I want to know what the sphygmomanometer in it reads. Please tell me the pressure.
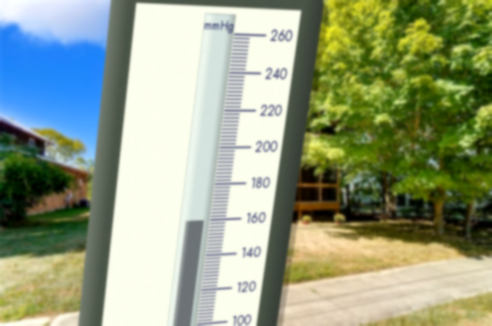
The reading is 160 mmHg
